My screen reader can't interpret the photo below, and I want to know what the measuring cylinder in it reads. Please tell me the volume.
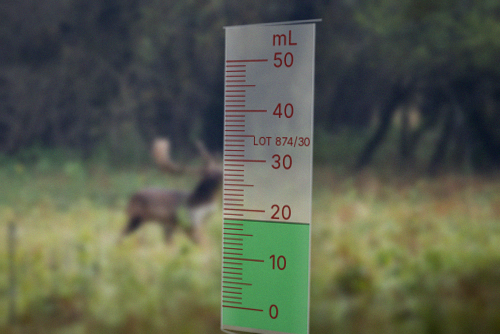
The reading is 18 mL
